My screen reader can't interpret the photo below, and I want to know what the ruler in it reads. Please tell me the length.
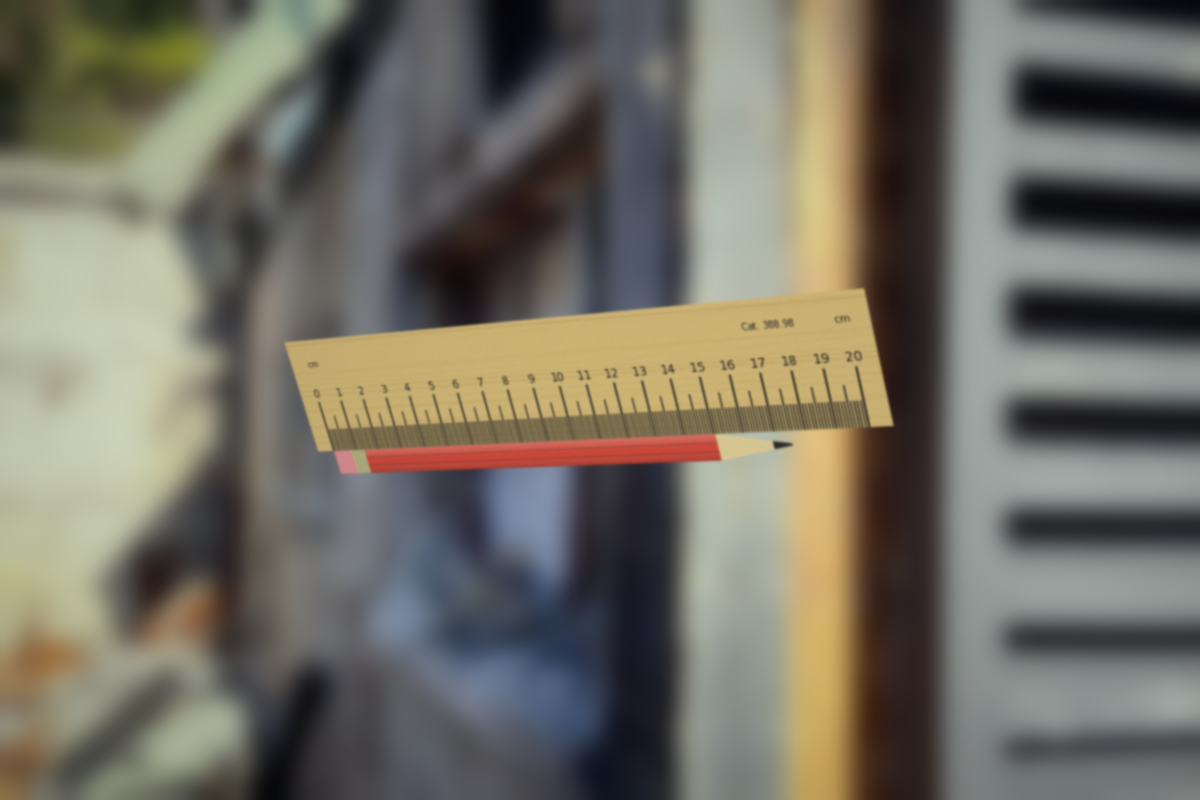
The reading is 17.5 cm
